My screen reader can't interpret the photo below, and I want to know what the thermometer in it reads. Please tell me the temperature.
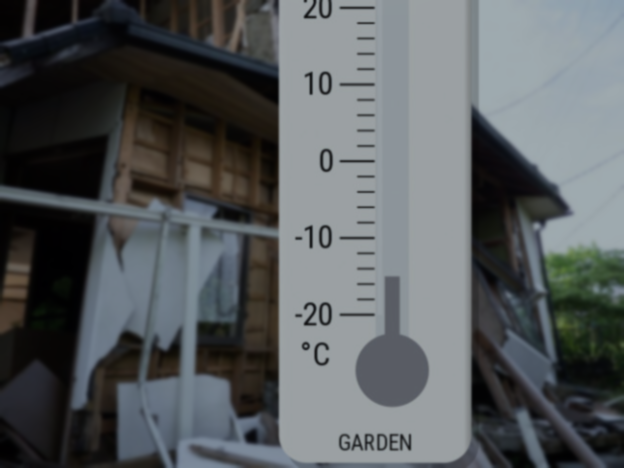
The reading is -15 °C
